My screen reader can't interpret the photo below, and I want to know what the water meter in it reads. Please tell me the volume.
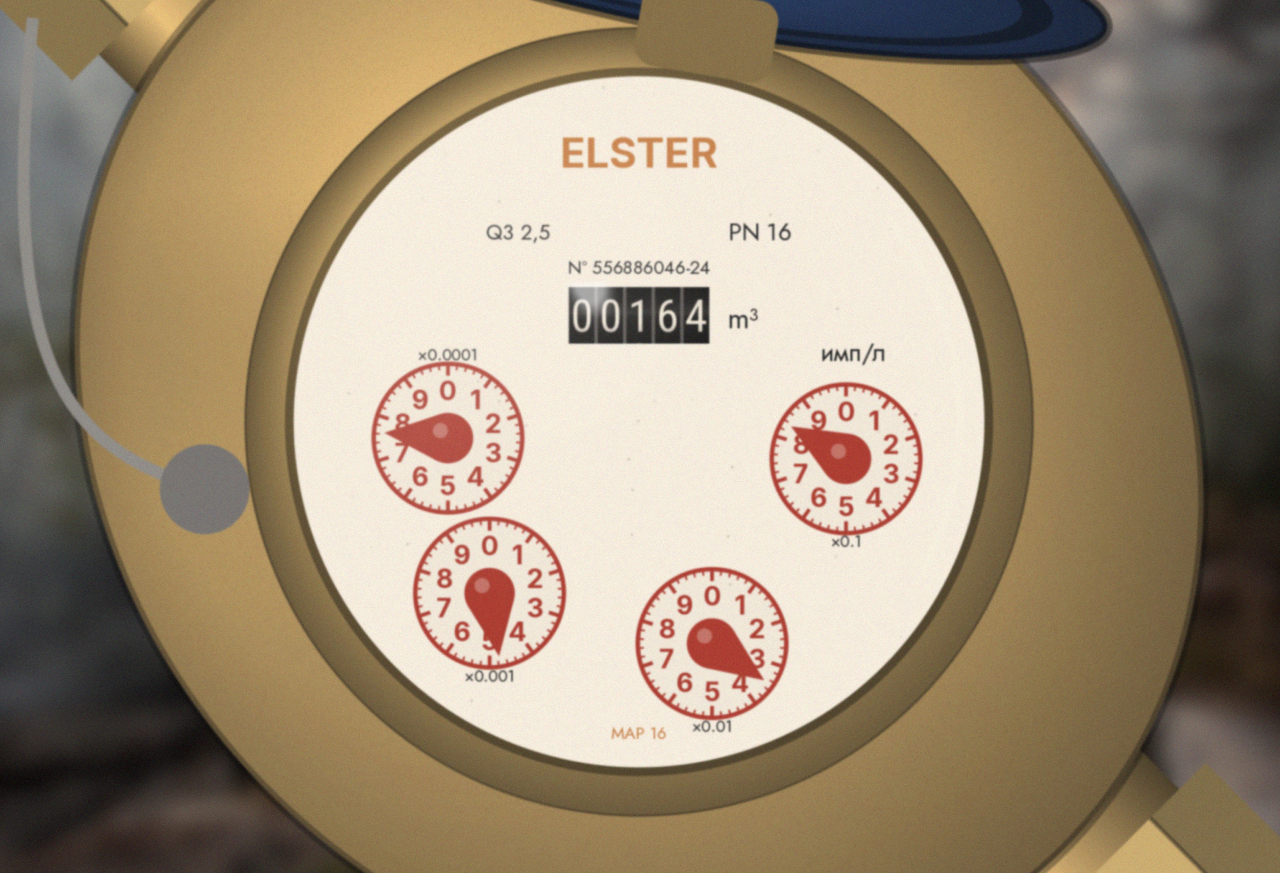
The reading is 164.8347 m³
